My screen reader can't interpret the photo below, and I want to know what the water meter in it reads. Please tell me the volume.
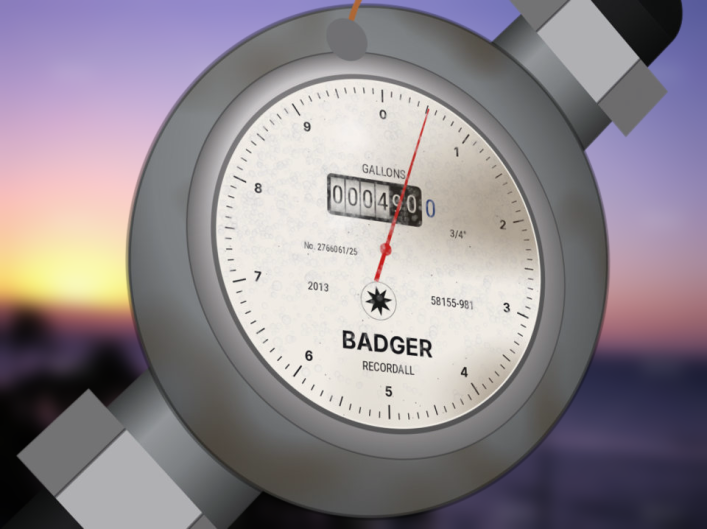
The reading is 4900.5 gal
